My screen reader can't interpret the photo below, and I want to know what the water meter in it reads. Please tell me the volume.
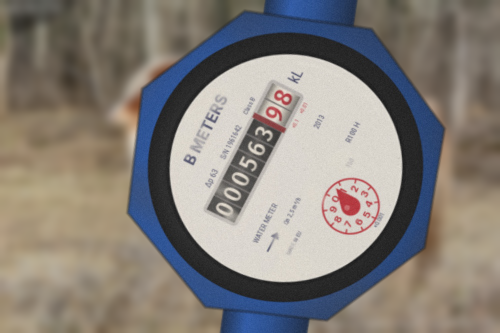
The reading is 563.980 kL
